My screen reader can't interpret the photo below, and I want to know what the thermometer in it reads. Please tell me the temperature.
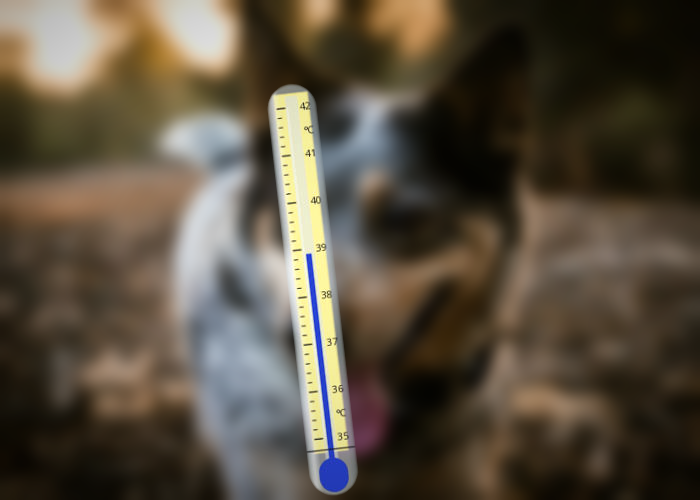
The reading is 38.9 °C
